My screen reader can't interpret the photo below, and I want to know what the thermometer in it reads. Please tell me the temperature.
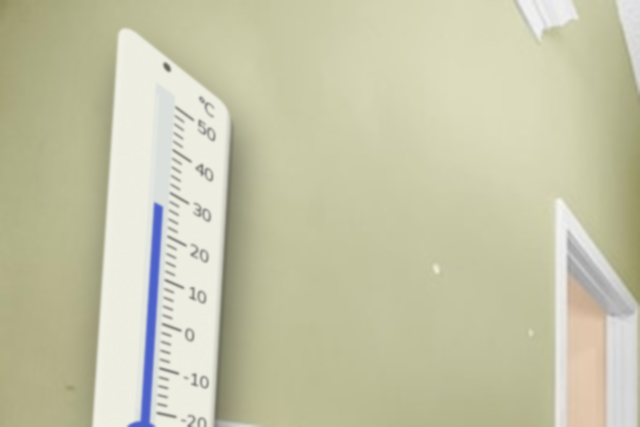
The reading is 26 °C
